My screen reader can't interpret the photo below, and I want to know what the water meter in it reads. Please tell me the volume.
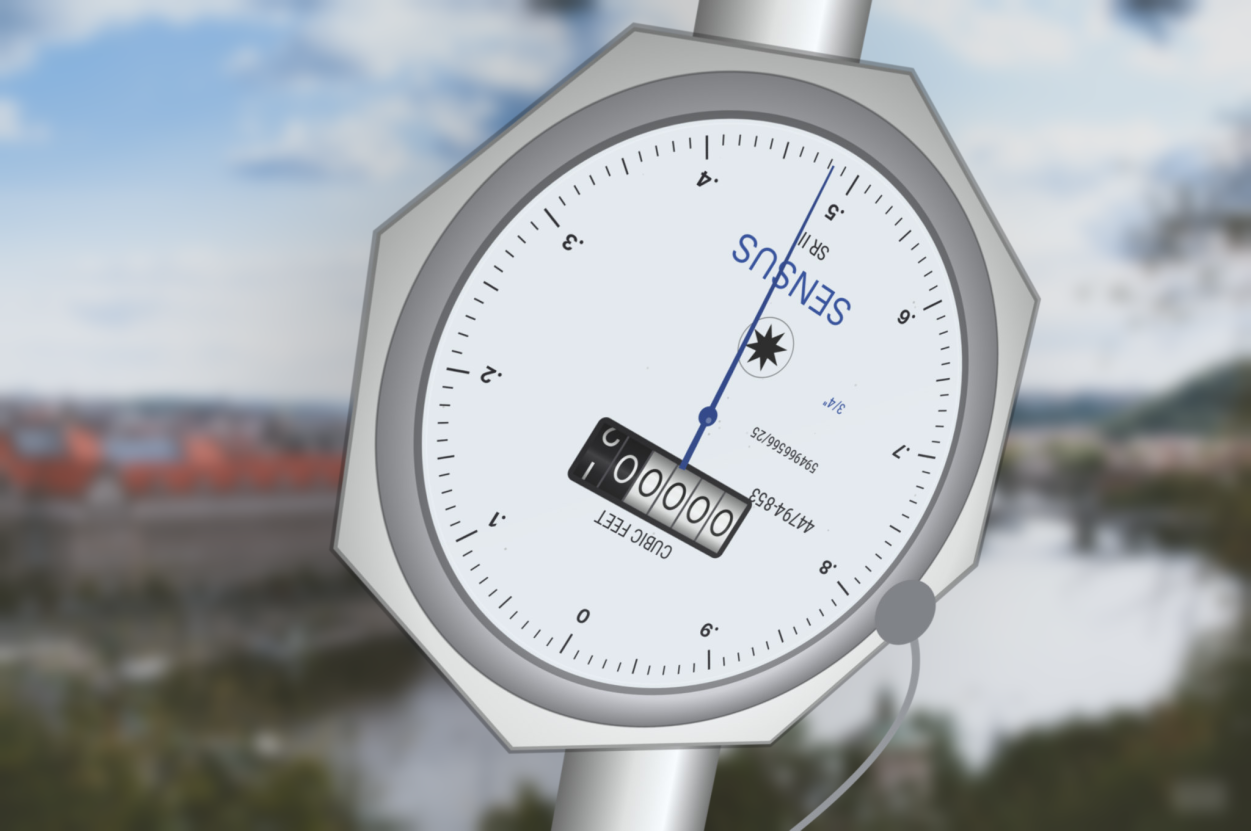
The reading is 1.48 ft³
